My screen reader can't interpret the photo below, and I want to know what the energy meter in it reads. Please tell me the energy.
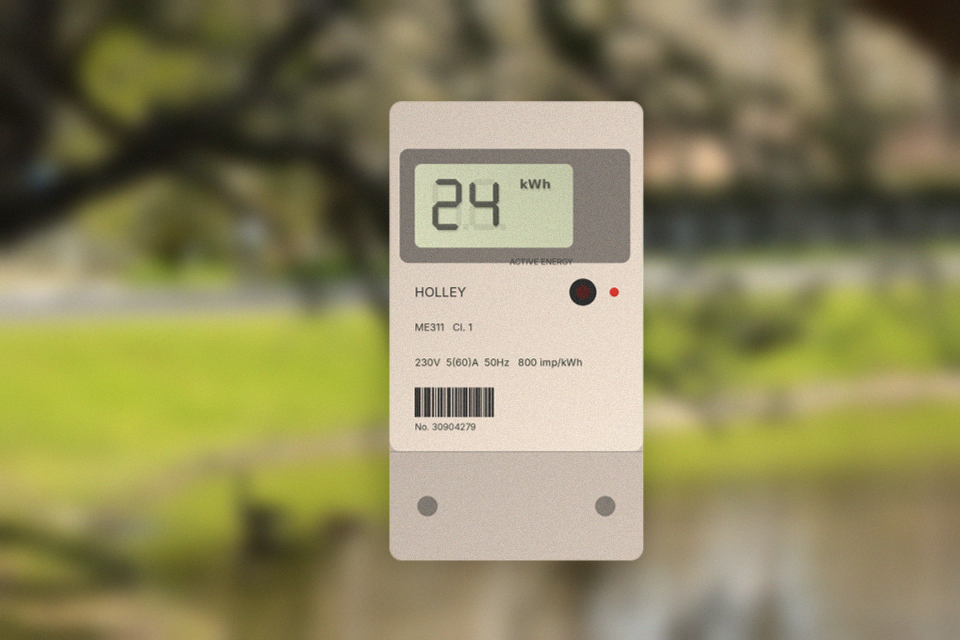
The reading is 24 kWh
